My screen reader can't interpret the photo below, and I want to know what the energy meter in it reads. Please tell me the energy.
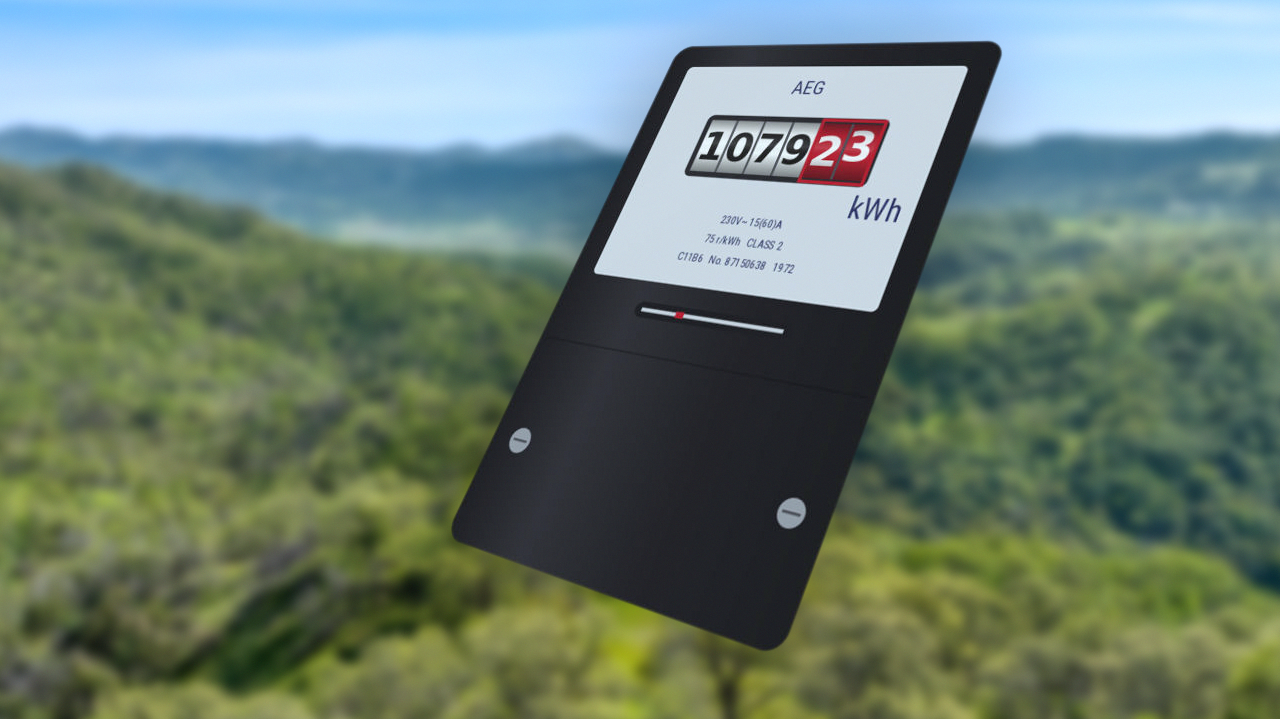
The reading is 1079.23 kWh
